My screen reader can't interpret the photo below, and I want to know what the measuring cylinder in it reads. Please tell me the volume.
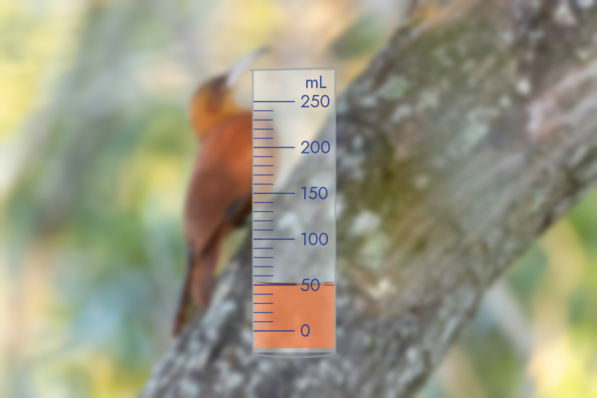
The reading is 50 mL
